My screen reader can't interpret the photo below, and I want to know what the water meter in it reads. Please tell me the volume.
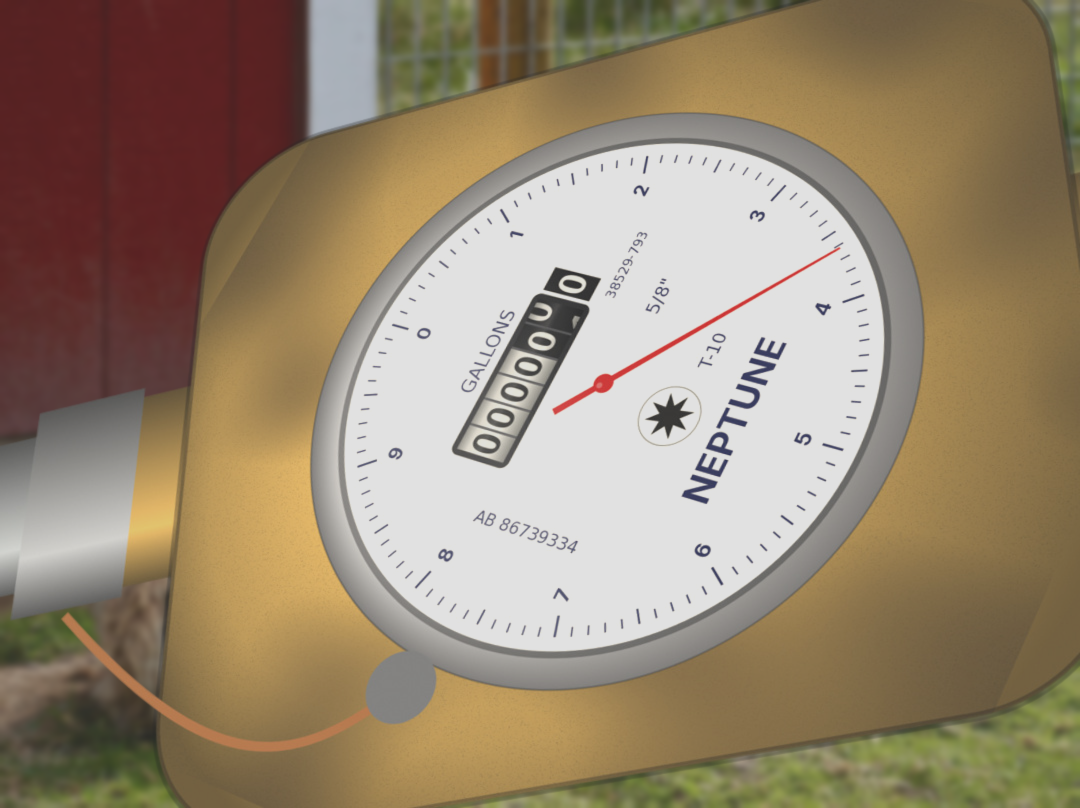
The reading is 3.6 gal
